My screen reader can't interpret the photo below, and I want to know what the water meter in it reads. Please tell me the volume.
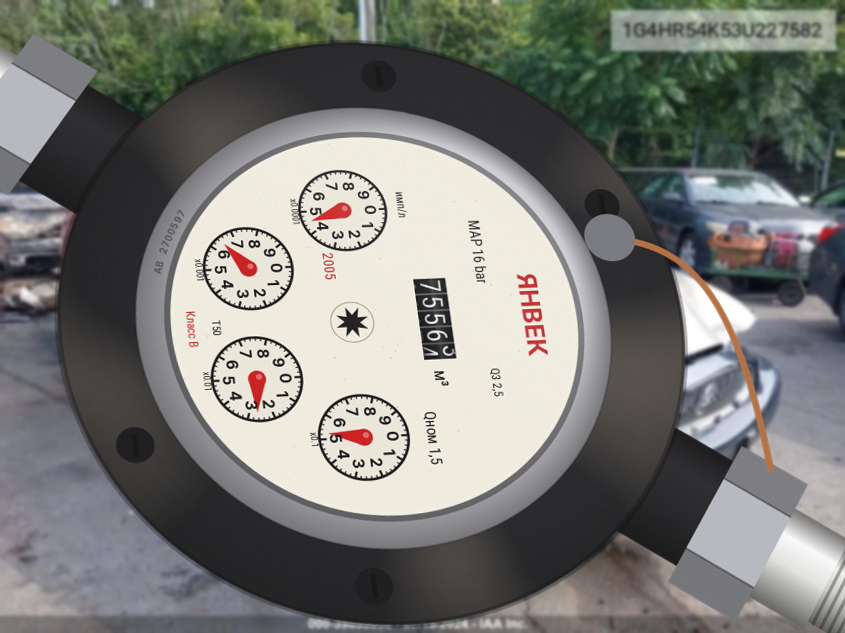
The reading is 75563.5264 m³
